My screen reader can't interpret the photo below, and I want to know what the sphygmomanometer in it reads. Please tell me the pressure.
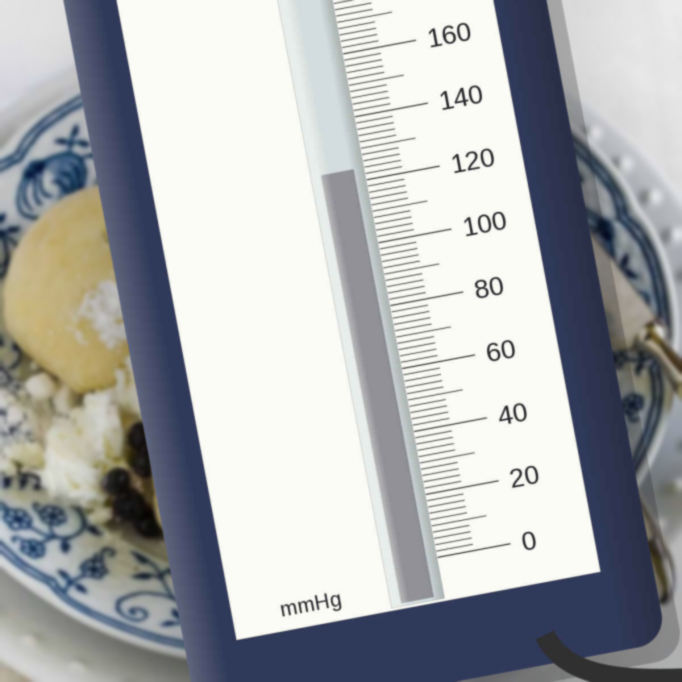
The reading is 124 mmHg
